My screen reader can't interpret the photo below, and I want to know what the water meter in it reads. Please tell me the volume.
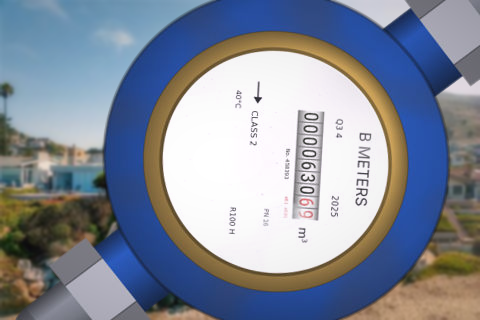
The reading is 630.69 m³
